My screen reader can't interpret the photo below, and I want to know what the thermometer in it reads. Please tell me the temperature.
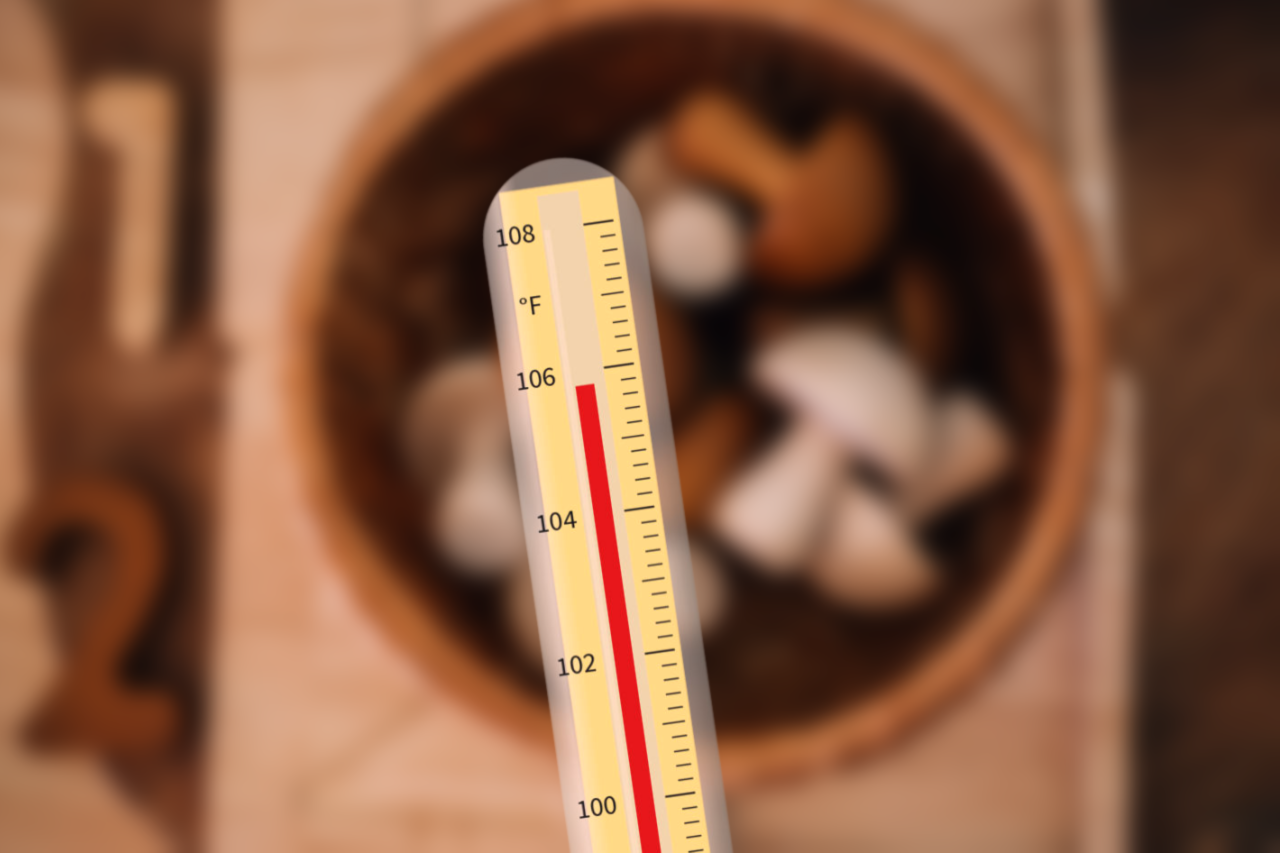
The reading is 105.8 °F
